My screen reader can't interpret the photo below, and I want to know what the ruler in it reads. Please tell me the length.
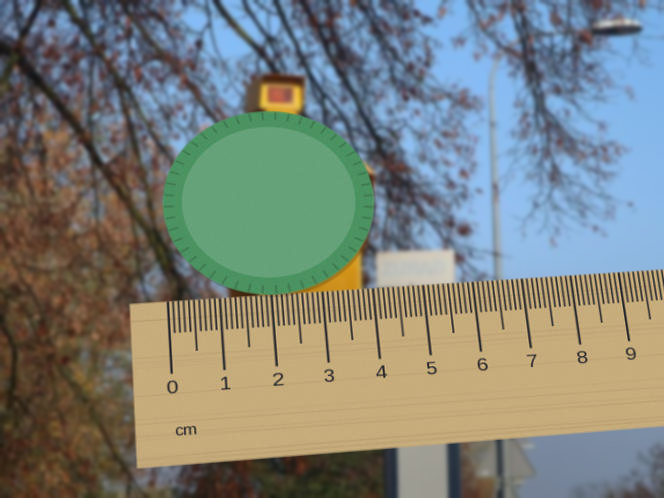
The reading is 4.2 cm
